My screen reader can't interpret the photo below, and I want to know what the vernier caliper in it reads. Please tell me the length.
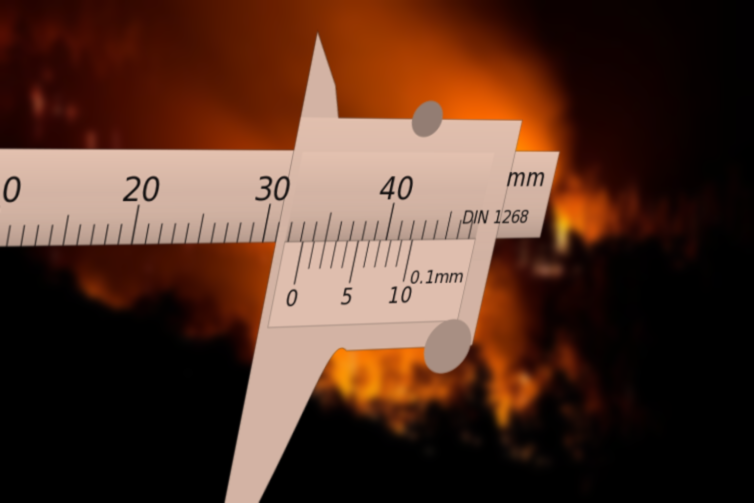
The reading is 33.2 mm
